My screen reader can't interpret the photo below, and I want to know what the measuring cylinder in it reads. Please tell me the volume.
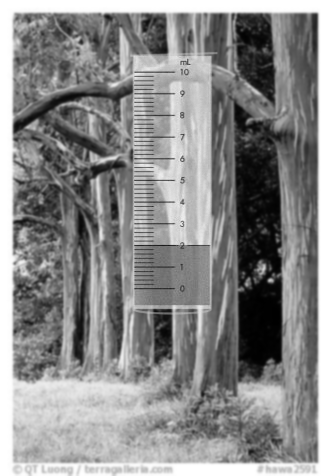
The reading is 2 mL
